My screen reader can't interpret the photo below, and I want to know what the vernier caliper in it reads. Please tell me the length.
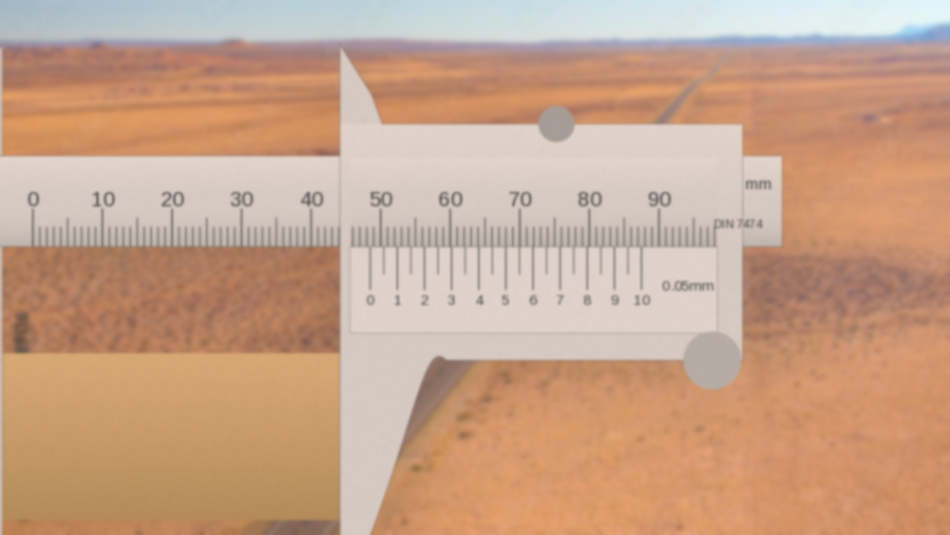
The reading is 48.5 mm
